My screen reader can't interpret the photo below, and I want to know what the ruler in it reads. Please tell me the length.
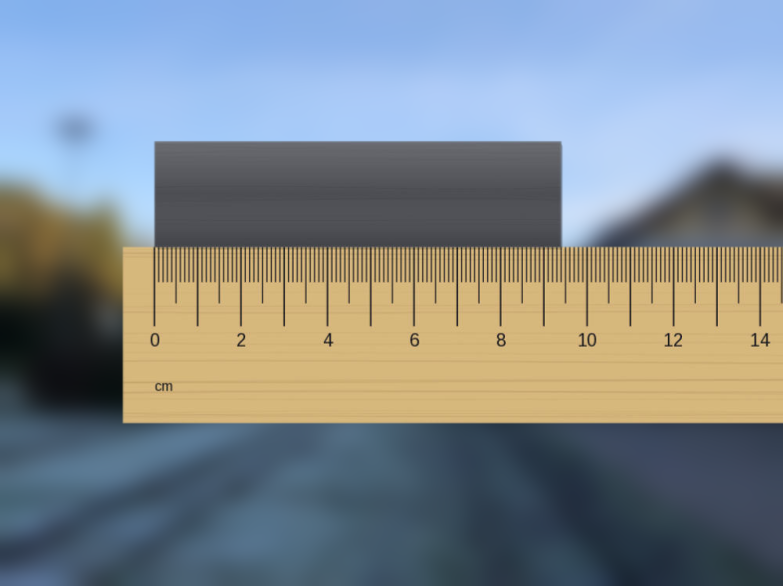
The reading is 9.4 cm
